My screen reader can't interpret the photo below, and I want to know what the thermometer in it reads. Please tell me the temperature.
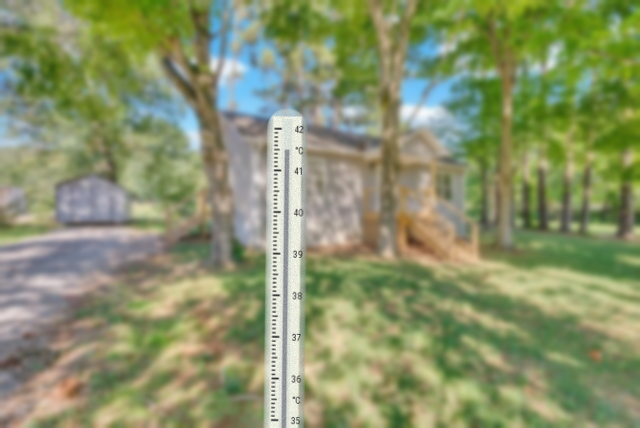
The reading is 41.5 °C
